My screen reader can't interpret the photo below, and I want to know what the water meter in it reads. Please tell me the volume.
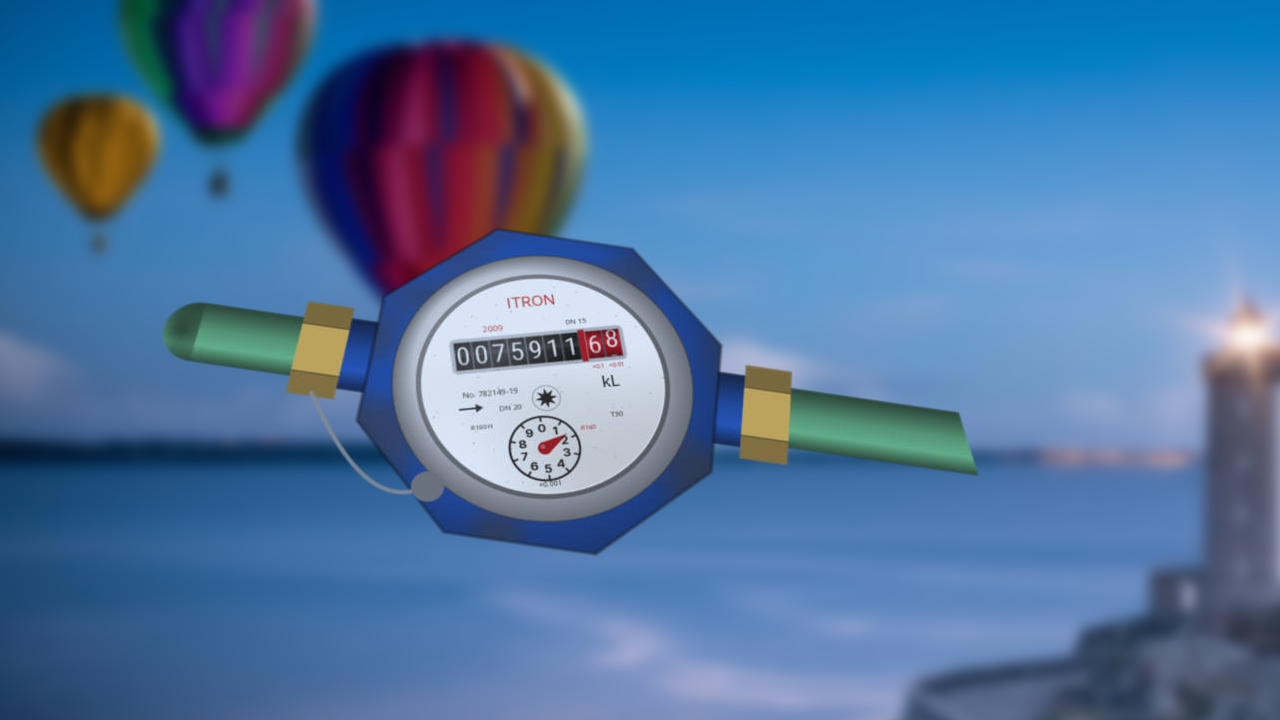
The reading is 75911.681 kL
